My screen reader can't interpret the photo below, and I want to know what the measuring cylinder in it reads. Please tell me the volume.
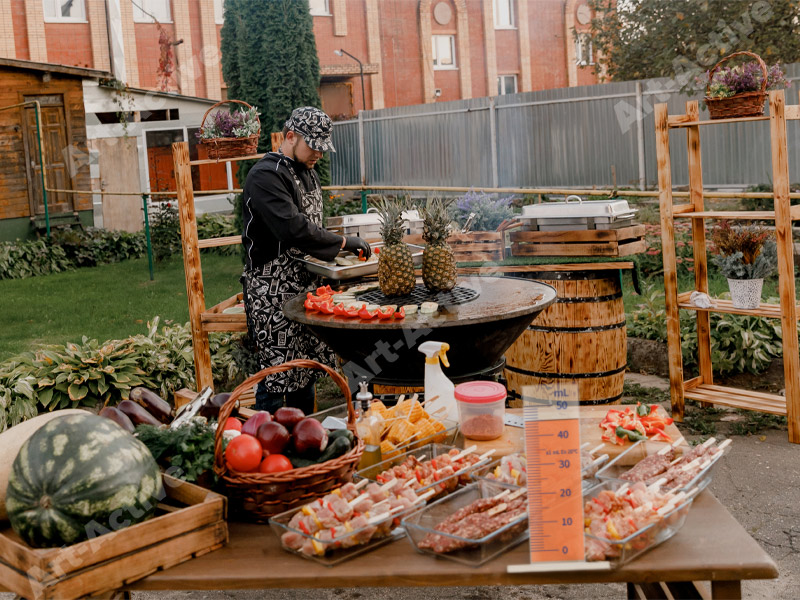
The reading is 45 mL
